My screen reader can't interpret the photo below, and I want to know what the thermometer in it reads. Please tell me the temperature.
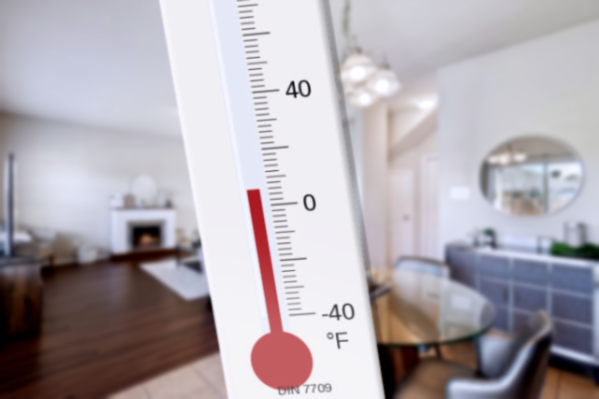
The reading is 6 °F
